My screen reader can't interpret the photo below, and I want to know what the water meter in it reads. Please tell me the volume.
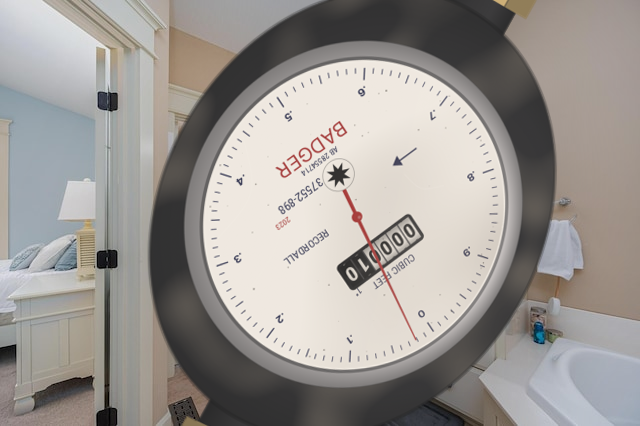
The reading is 10.02 ft³
